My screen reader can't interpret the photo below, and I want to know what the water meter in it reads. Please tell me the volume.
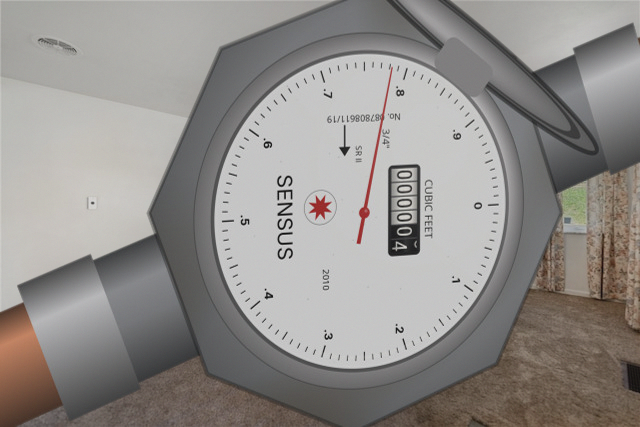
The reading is 3.78 ft³
